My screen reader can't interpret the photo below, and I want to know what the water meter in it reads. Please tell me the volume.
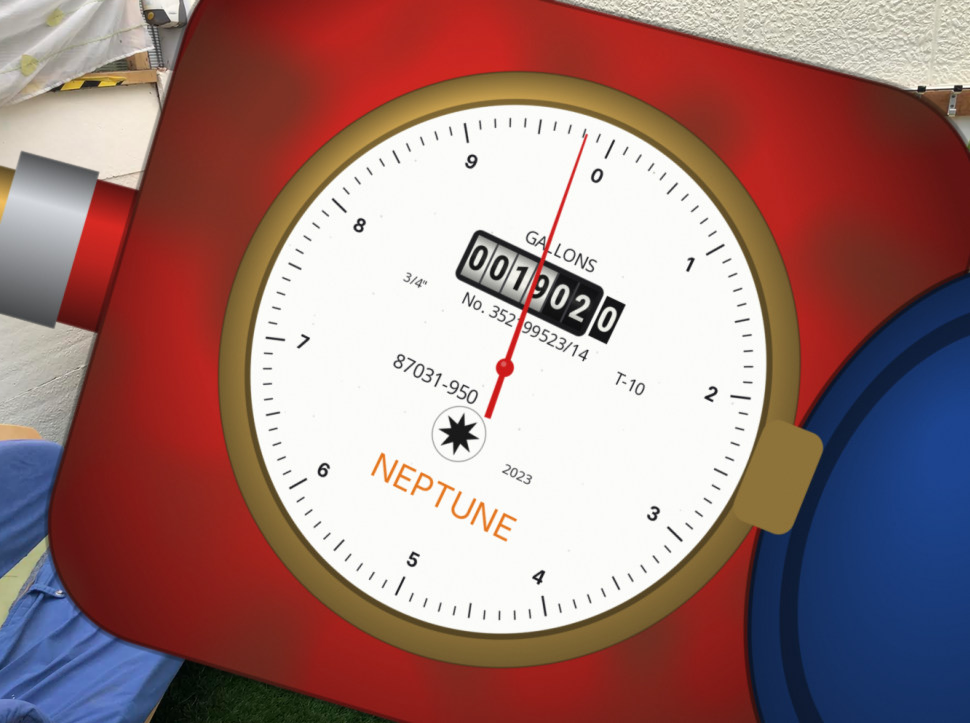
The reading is 19019.8 gal
